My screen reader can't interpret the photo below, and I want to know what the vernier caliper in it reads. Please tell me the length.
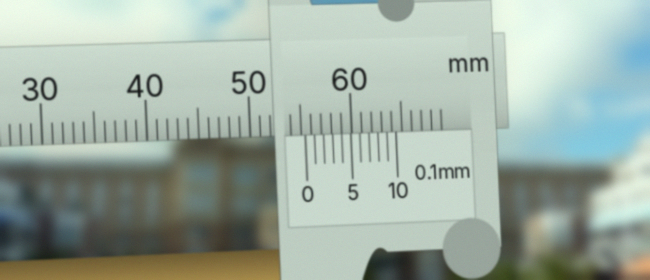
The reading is 55.4 mm
